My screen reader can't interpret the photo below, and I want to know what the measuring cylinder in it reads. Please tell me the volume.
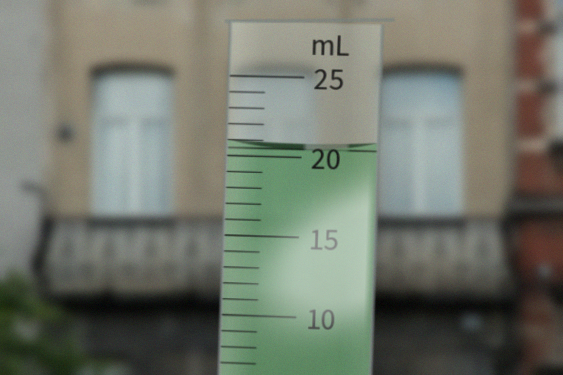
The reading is 20.5 mL
